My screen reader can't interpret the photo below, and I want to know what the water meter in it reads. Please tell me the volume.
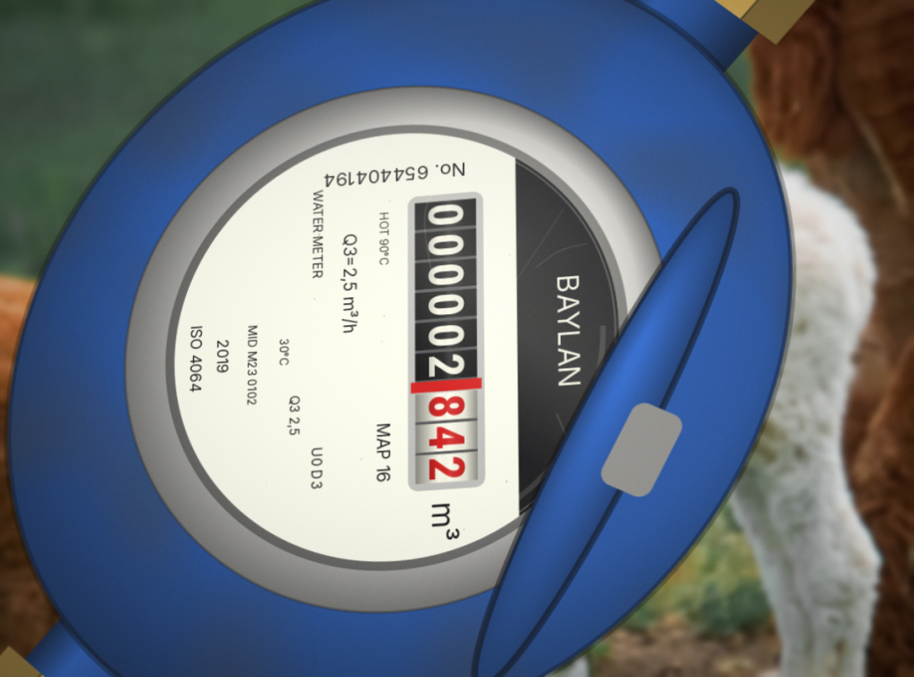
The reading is 2.842 m³
